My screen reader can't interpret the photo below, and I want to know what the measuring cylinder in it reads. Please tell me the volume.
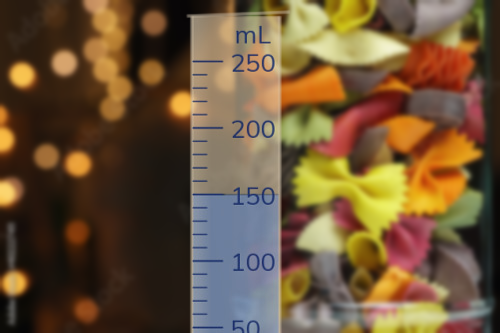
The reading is 150 mL
